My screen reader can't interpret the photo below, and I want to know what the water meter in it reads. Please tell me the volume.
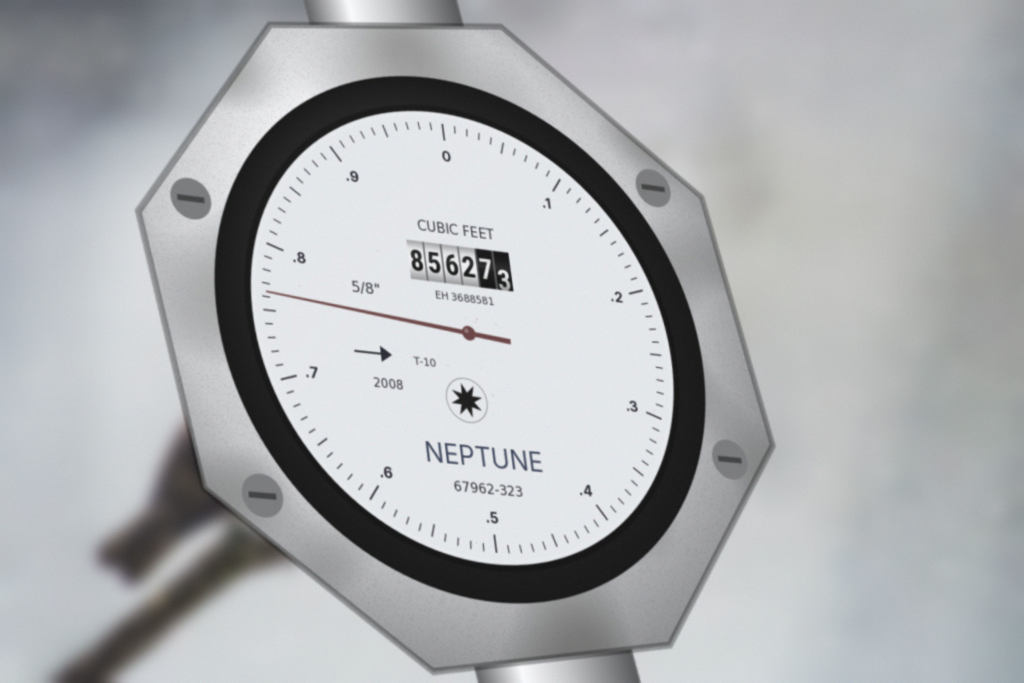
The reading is 856272.76 ft³
